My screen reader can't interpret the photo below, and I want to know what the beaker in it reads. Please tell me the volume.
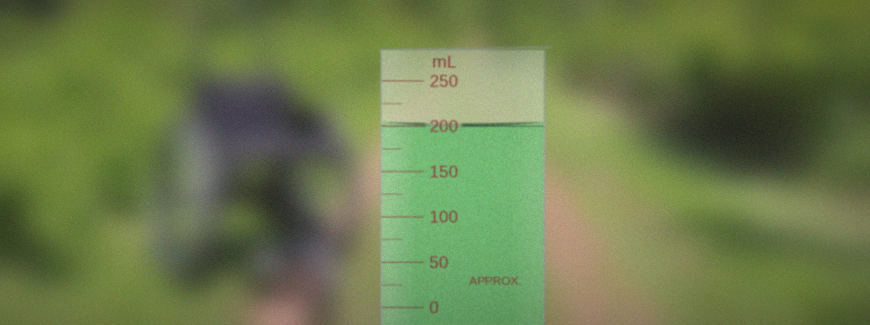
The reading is 200 mL
